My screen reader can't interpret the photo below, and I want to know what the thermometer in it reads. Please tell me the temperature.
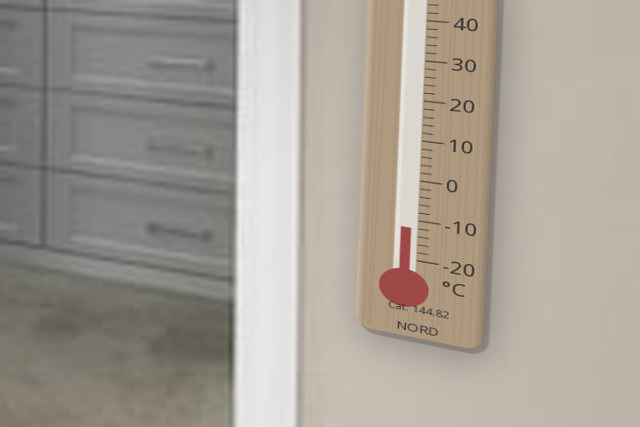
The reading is -12 °C
